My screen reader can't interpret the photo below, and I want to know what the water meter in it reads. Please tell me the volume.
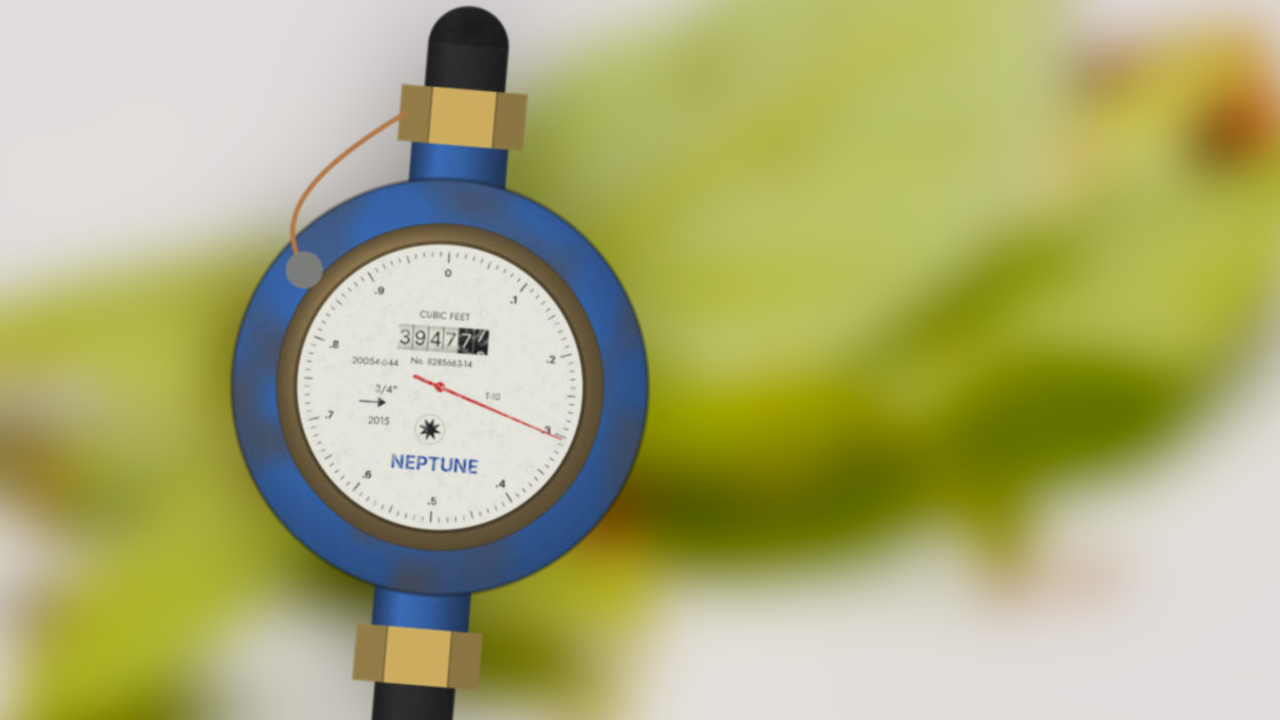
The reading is 394777.30 ft³
